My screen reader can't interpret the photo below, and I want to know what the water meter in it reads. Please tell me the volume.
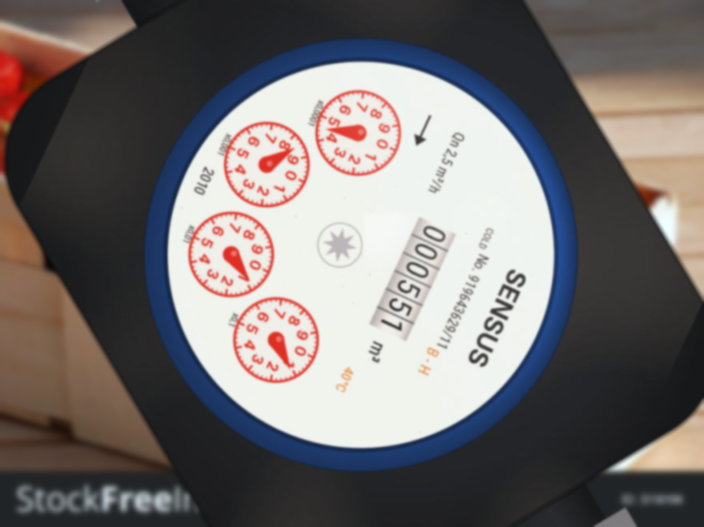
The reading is 551.1084 m³
